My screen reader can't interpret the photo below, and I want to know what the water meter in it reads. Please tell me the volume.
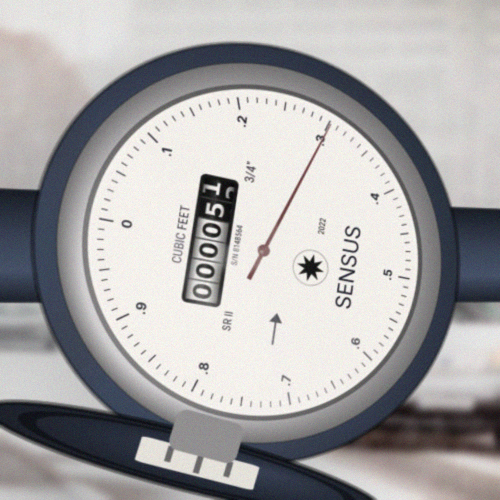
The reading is 51.30 ft³
